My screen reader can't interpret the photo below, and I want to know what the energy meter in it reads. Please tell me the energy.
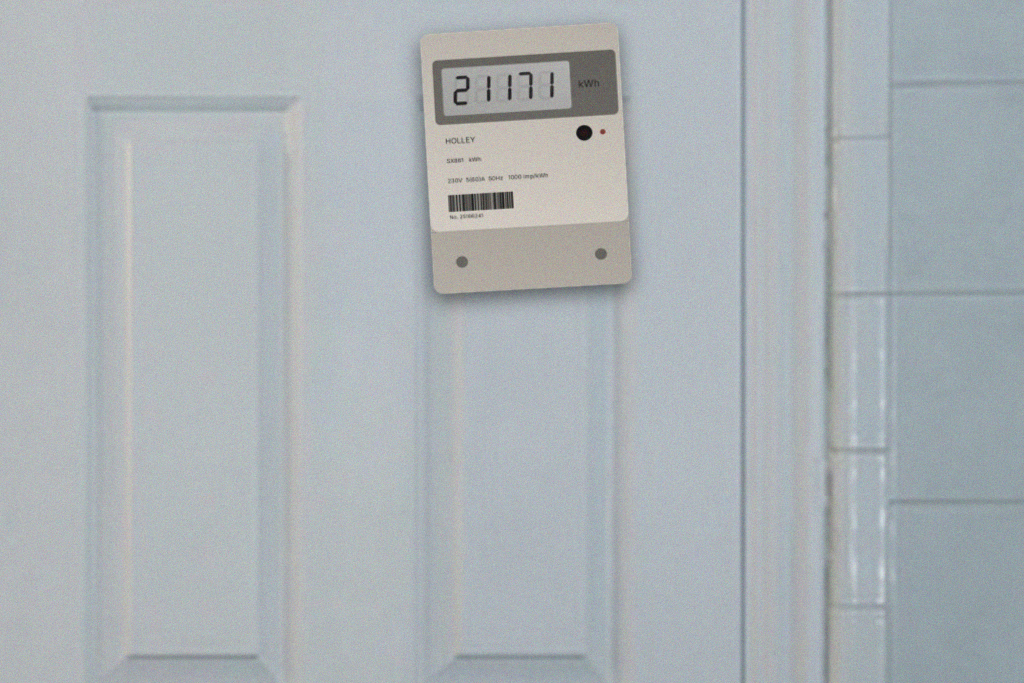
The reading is 21171 kWh
